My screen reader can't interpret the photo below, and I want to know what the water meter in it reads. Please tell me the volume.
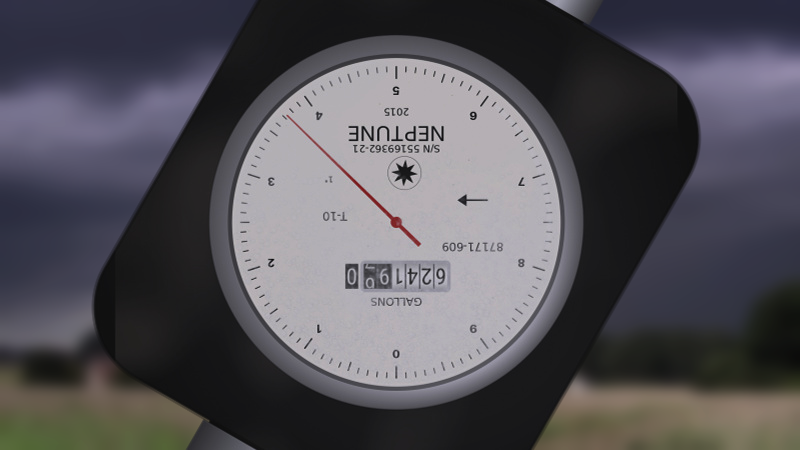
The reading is 6241963.7 gal
